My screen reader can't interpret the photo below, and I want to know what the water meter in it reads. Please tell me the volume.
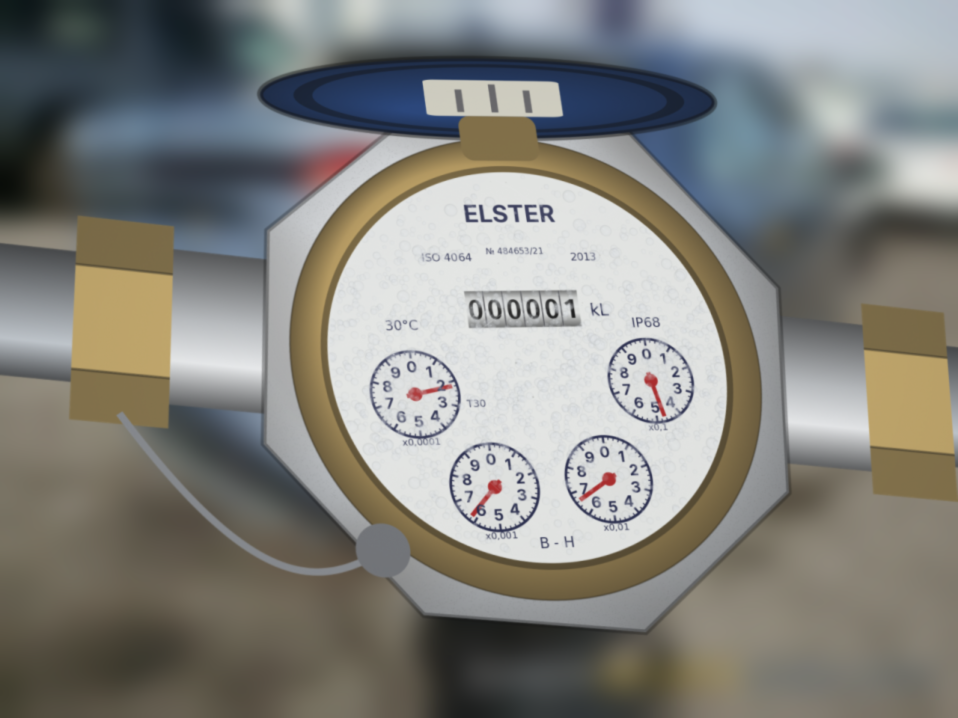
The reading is 1.4662 kL
